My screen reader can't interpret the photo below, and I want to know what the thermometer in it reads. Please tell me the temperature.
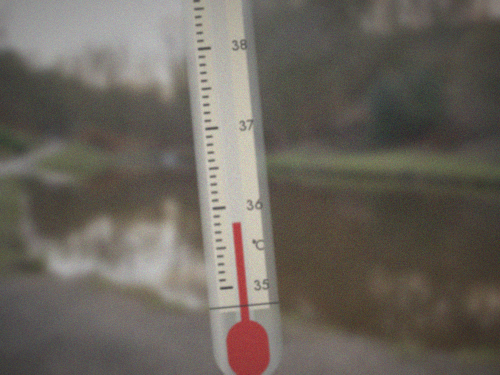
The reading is 35.8 °C
